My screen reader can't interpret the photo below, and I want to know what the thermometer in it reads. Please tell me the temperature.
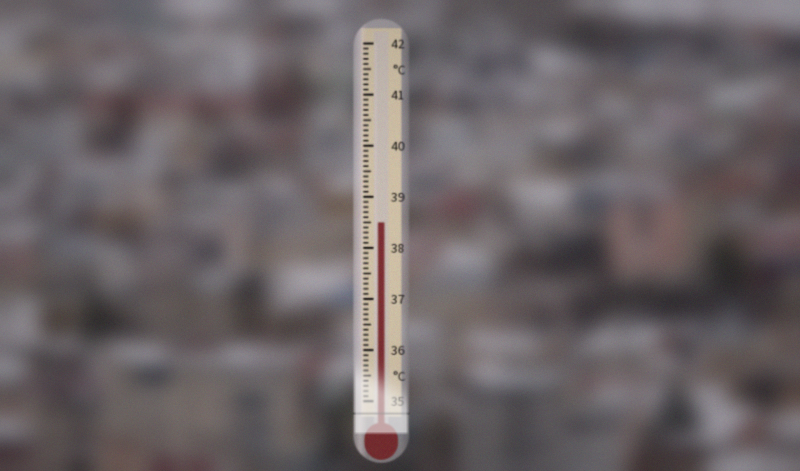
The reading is 38.5 °C
